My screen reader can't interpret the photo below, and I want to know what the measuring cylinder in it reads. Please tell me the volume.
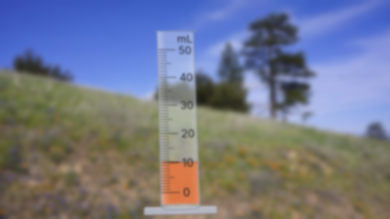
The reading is 10 mL
